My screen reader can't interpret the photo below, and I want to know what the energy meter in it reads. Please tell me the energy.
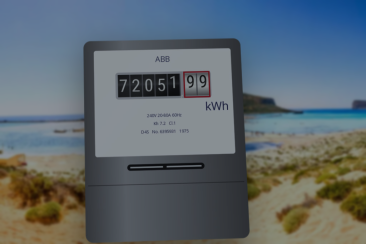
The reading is 72051.99 kWh
